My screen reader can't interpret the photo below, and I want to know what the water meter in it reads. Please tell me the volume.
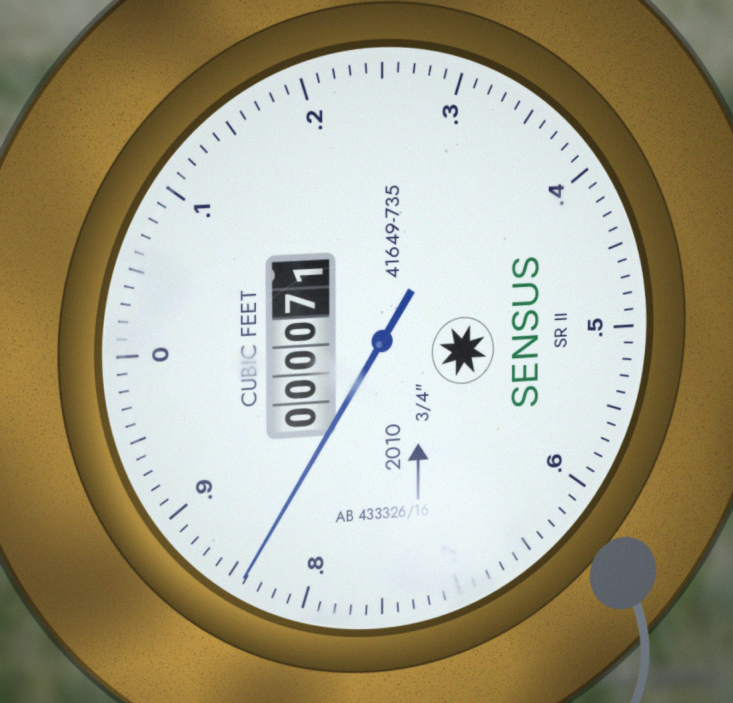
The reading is 70.84 ft³
